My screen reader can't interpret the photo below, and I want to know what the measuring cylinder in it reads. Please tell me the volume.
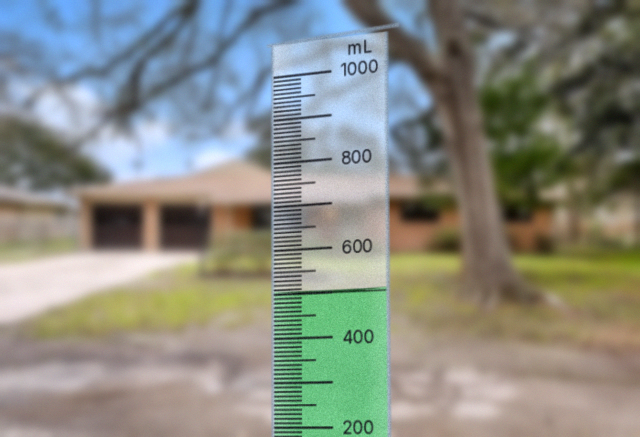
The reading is 500 mL
